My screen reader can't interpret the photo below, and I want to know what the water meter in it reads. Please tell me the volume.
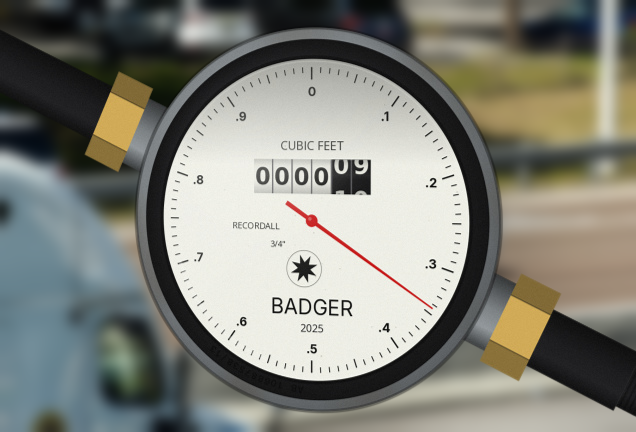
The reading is 9.34 ft³
